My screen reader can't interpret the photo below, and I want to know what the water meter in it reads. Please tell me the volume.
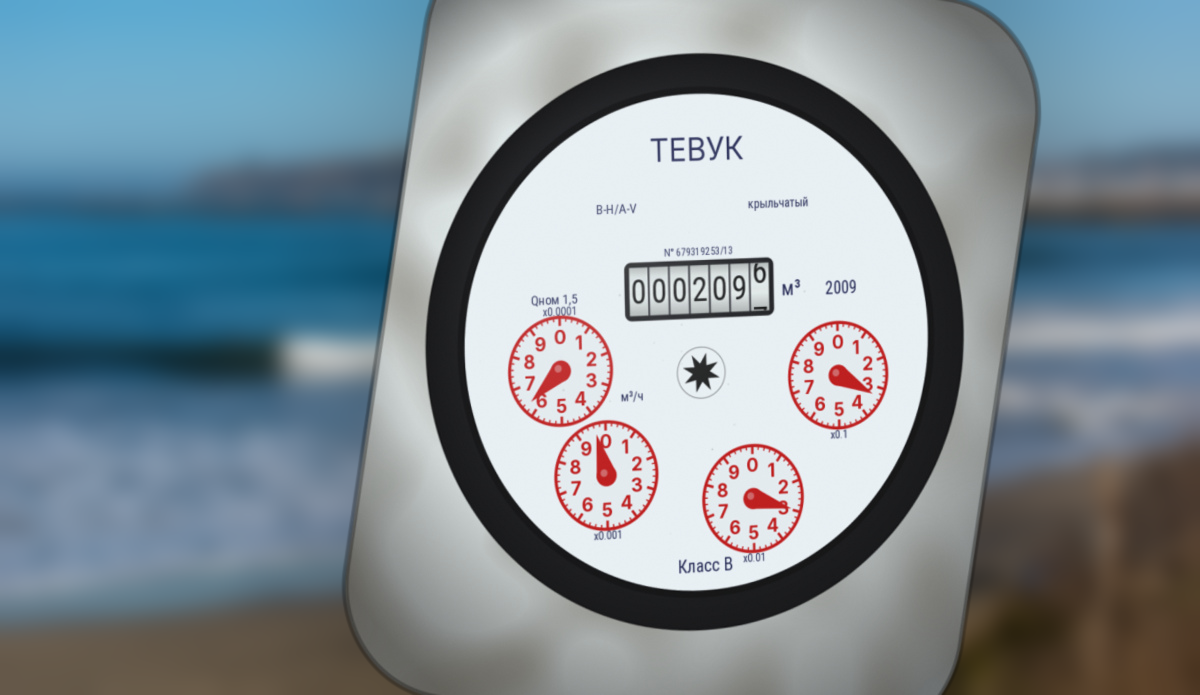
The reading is 2096.3296 m³
